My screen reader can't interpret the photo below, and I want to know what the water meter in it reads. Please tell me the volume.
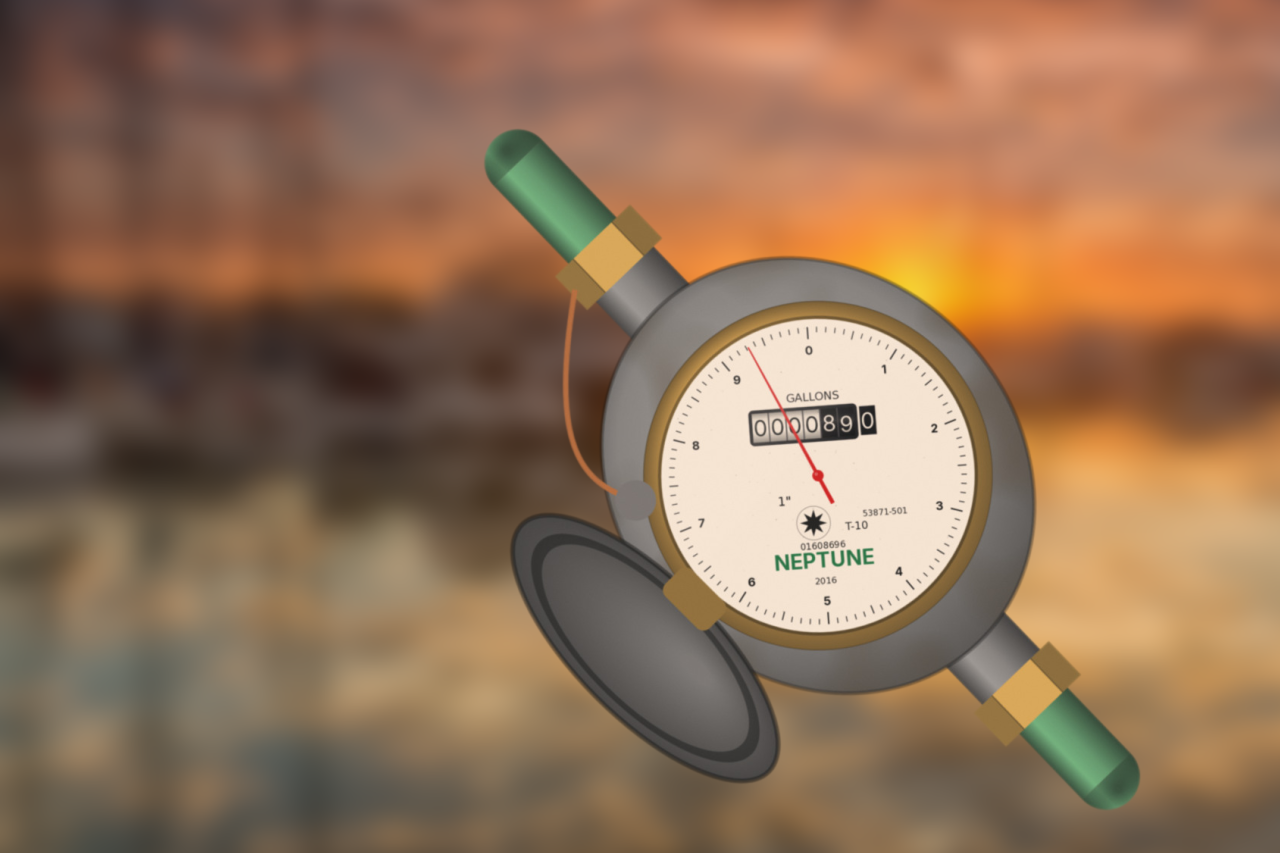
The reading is 889.3 gal
